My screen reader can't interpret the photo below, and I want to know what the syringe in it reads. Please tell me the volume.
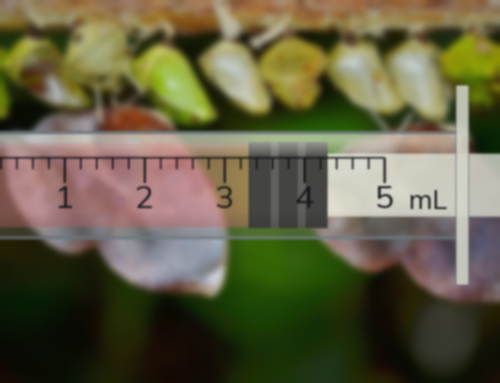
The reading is 3.3 mL
